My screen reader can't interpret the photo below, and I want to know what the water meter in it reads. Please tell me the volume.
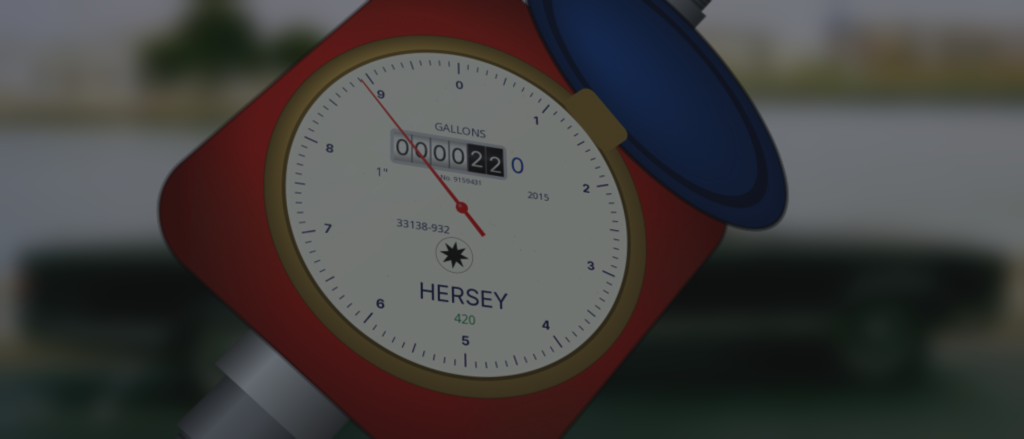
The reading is 218.9 gal
